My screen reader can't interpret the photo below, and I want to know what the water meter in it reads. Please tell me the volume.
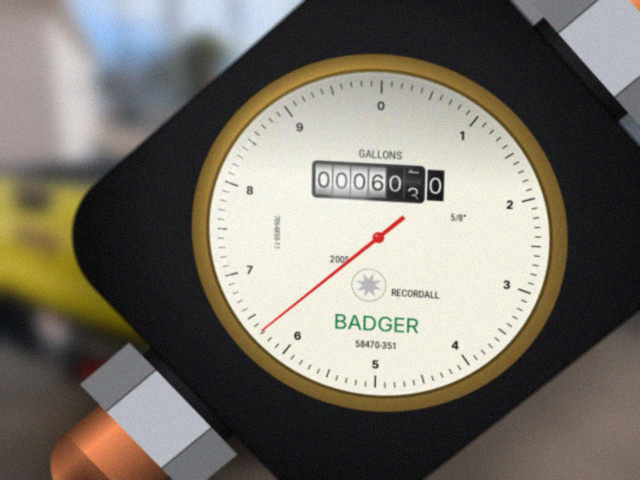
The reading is 6026.3 gal
